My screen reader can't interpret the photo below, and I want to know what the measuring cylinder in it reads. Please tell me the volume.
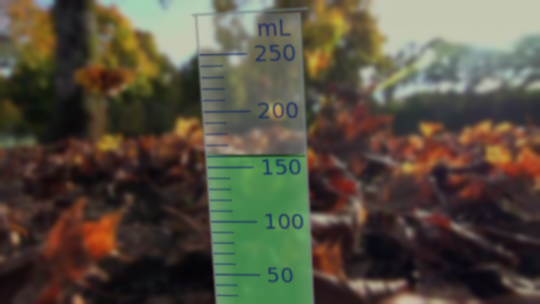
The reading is 160 mL
